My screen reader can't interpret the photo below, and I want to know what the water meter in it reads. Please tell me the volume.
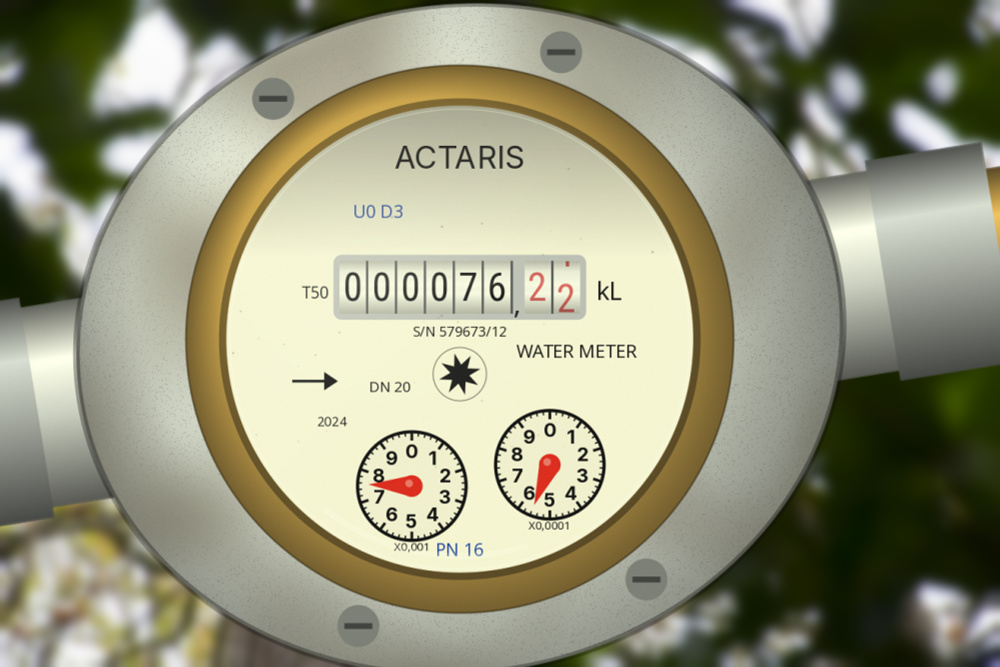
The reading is 76.2175 kL
